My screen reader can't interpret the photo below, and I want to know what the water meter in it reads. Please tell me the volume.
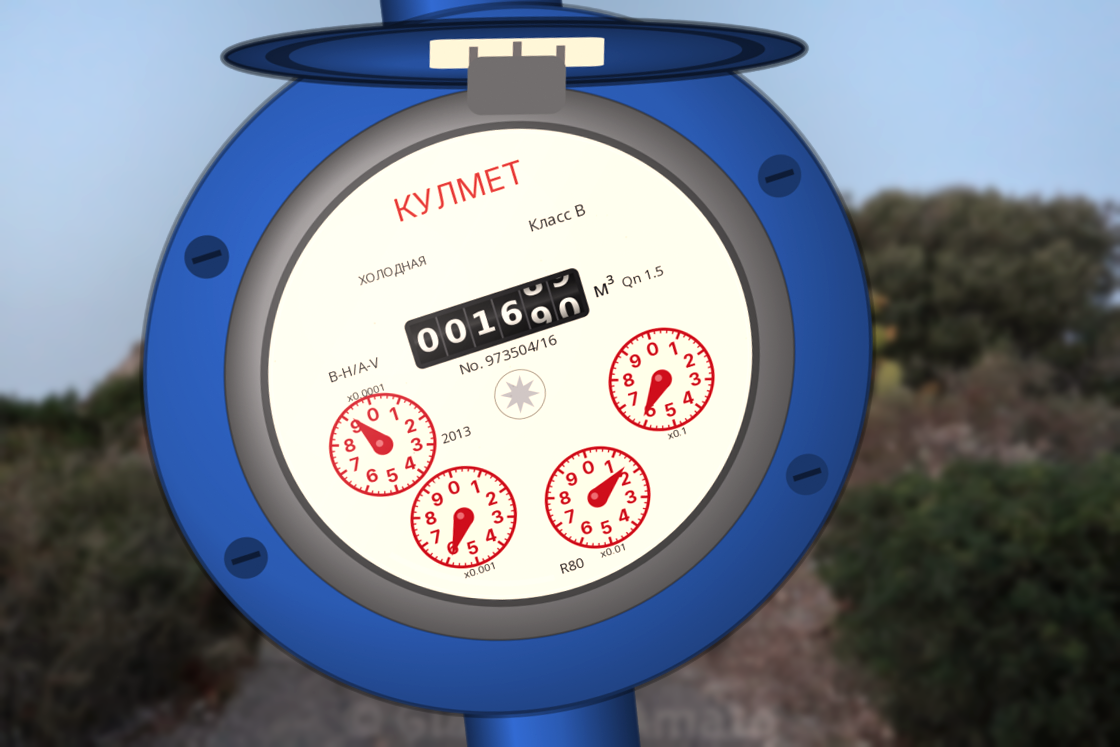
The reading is 1689.6159 m³
